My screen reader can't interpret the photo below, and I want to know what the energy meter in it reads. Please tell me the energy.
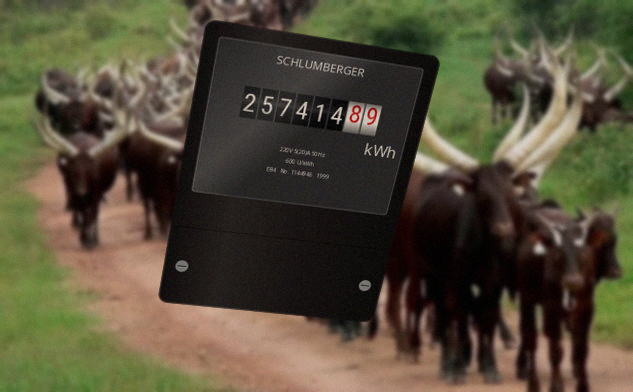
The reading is 257414.89 kWh
